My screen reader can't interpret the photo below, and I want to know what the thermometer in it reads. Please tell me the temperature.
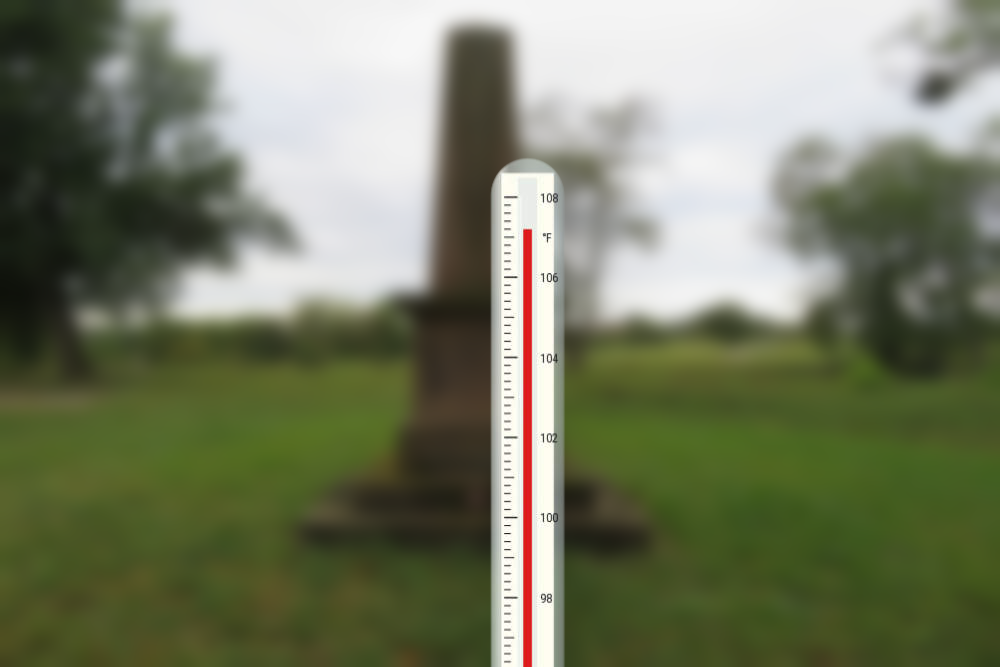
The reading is 107.2 °F
